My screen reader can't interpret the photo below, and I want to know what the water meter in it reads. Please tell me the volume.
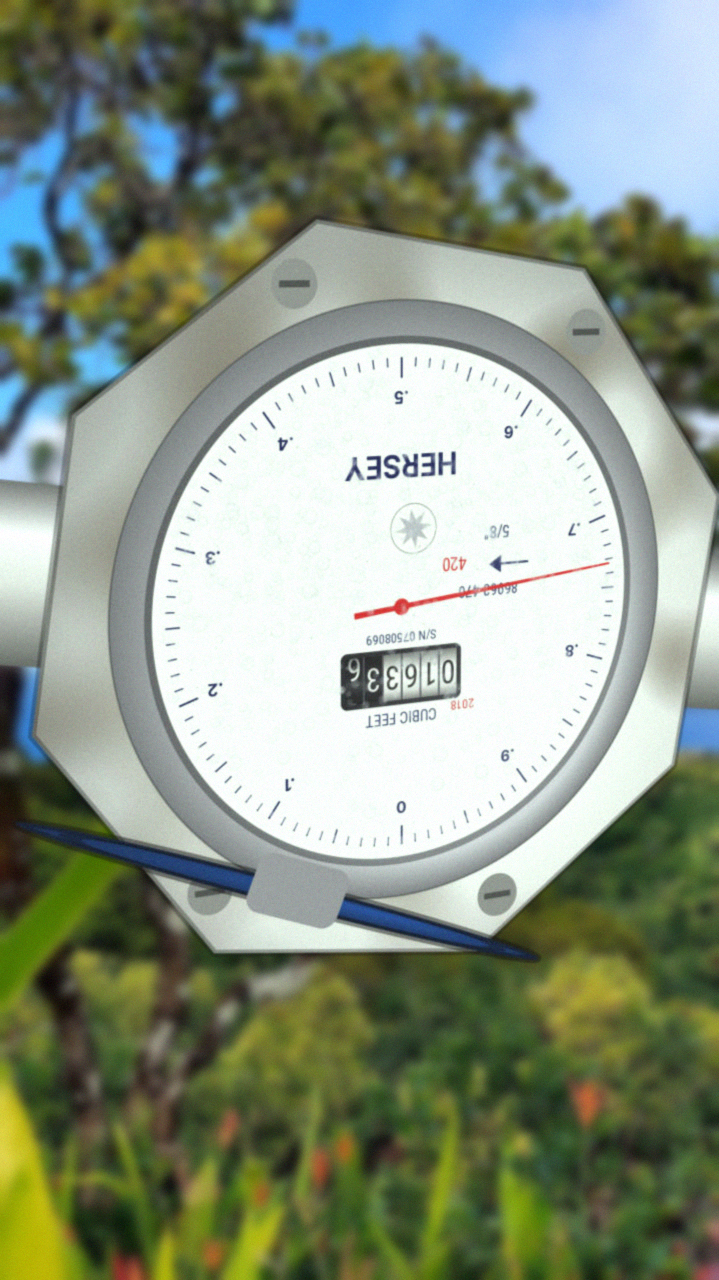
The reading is 16335.73 ft³
